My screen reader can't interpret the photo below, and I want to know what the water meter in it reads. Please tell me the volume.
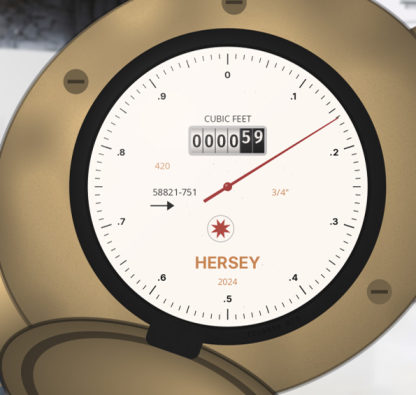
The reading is 59.16 ft³
